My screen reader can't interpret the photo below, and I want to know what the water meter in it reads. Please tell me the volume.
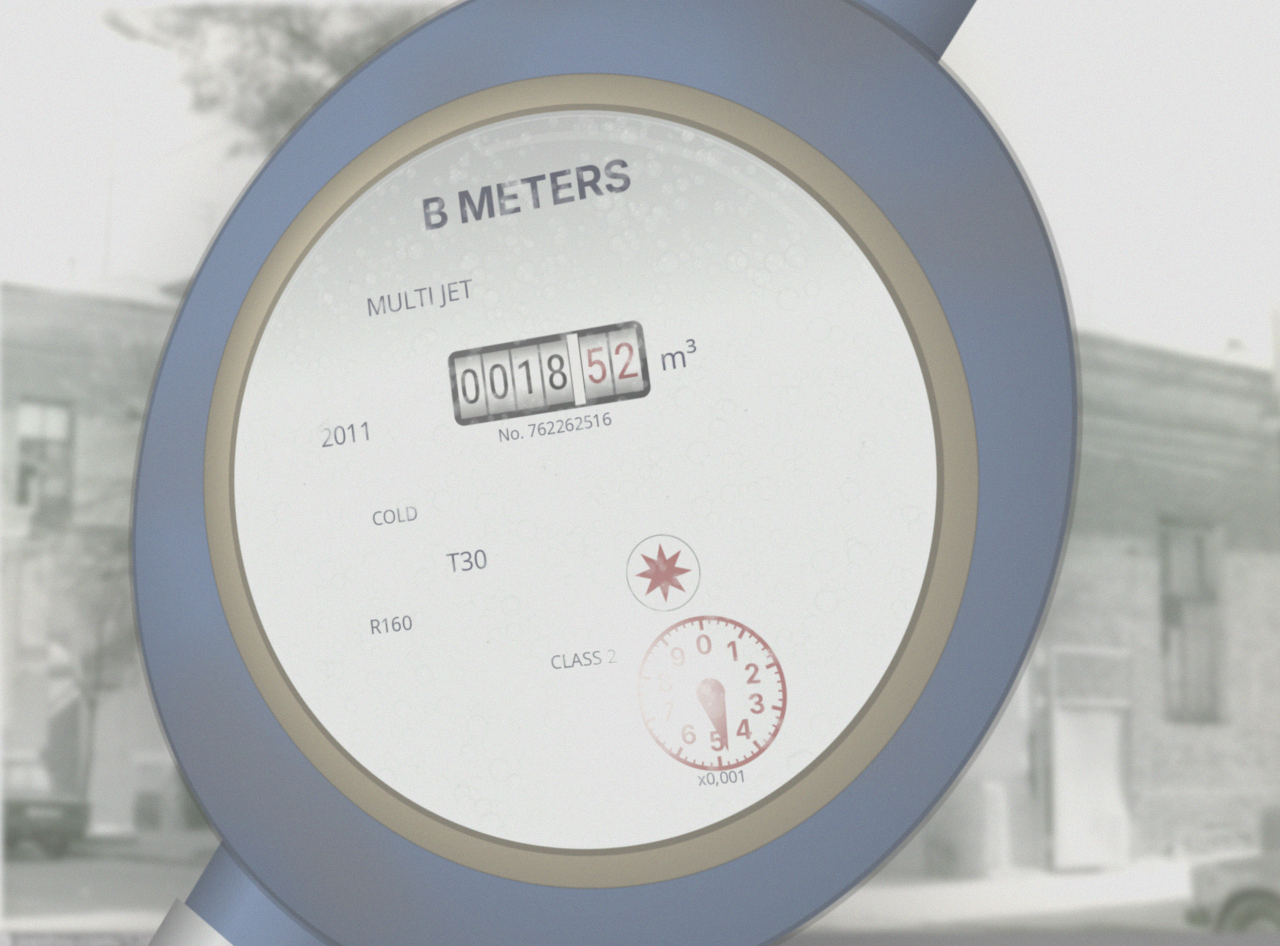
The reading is 18.524 m³
